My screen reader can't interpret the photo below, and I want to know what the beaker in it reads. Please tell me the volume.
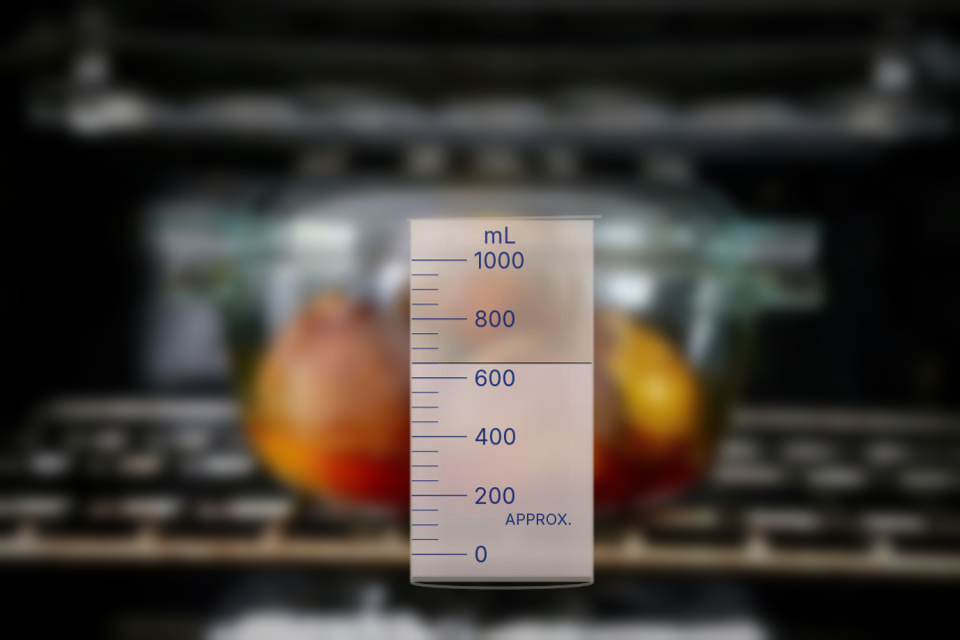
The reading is 650 mL
